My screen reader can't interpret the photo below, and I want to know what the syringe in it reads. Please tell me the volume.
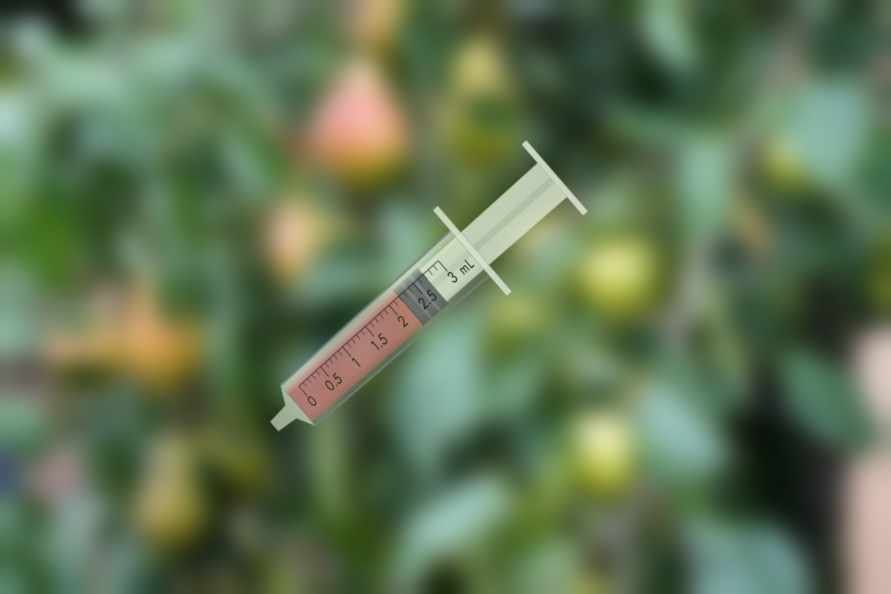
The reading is 2.2 mL
